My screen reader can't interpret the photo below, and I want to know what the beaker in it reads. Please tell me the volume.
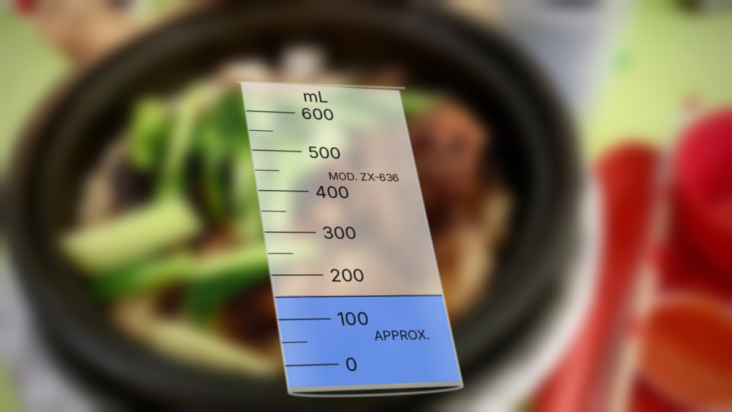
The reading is 150 mL
